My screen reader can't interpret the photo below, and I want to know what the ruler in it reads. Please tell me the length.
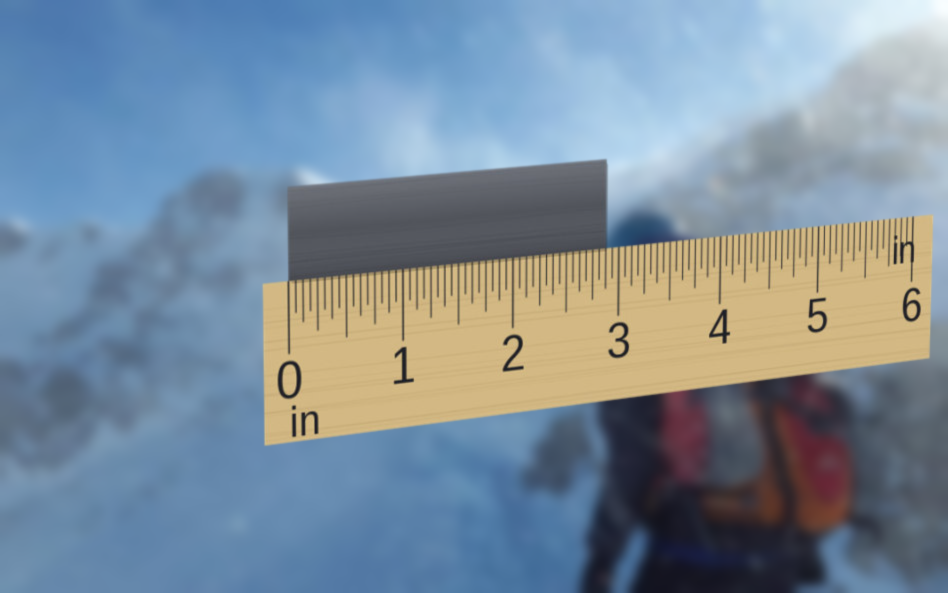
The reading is 2.875 in
